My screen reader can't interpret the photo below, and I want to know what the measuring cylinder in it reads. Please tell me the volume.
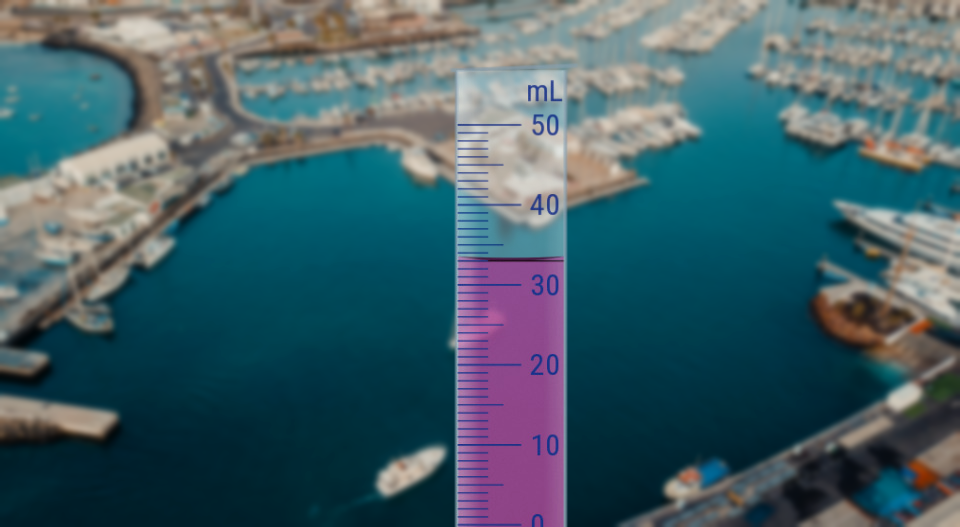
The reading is 33 mL
